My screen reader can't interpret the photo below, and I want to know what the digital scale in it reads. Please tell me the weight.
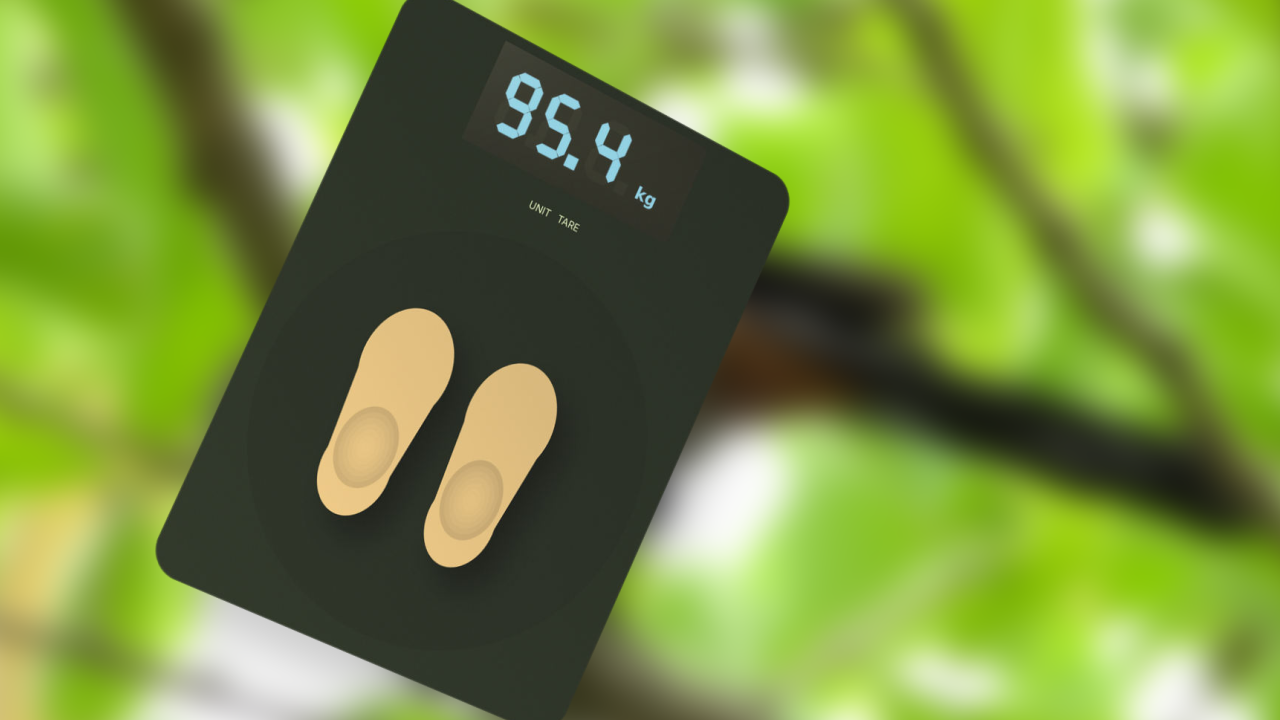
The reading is 95.4 kg
